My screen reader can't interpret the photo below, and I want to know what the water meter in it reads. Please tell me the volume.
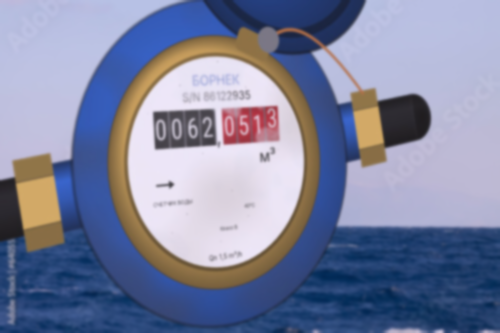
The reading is 62.0513 m³
